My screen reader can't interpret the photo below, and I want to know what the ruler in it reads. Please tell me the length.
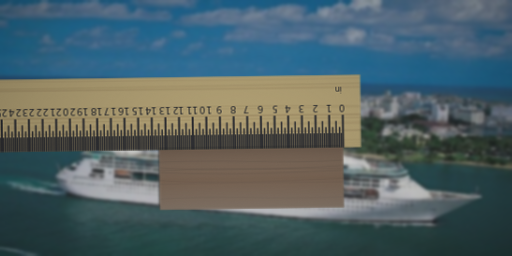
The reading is 13.5 in
